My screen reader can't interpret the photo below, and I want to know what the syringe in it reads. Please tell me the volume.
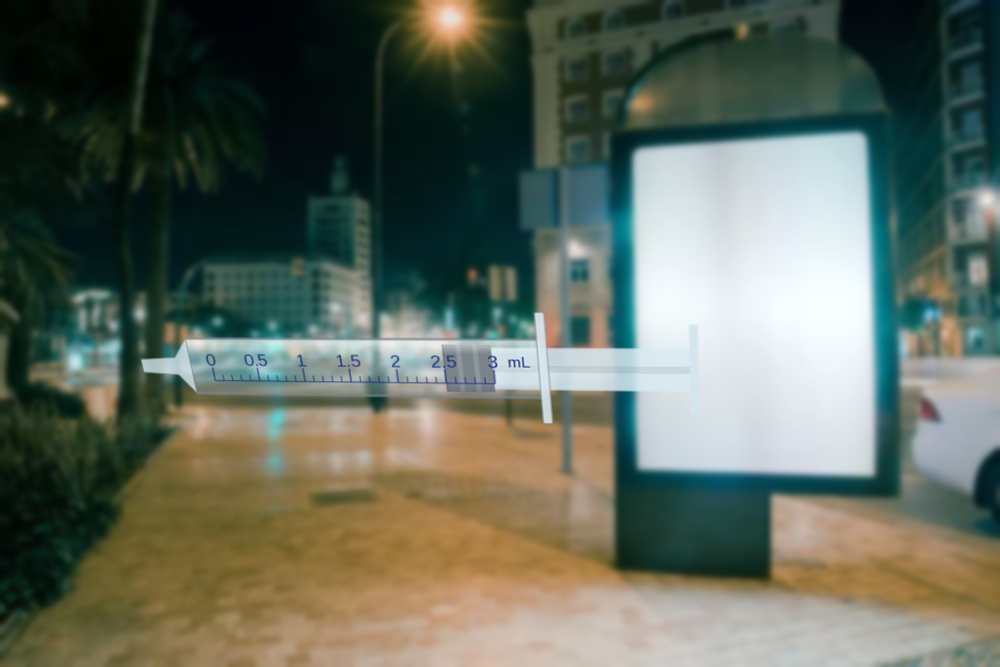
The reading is 2.5 mL
